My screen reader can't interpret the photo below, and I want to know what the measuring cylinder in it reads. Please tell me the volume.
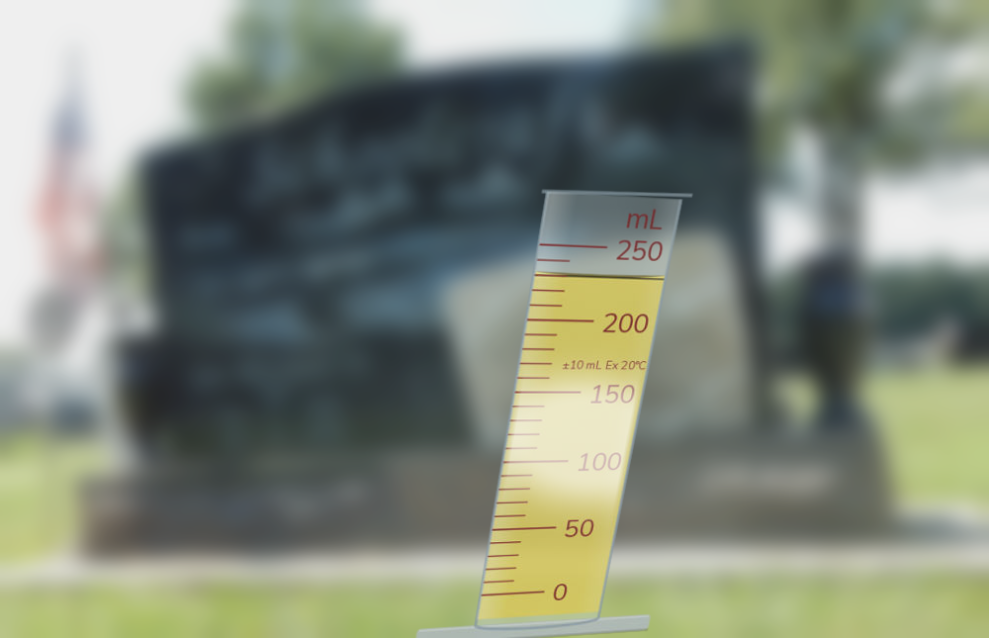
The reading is 230 mL
